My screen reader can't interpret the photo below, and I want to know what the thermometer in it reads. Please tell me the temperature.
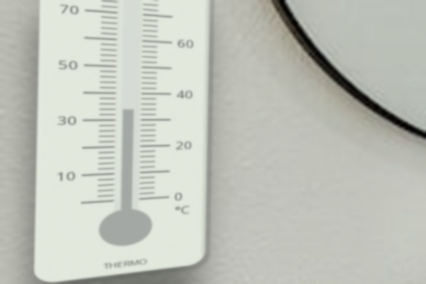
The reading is 34 °C
